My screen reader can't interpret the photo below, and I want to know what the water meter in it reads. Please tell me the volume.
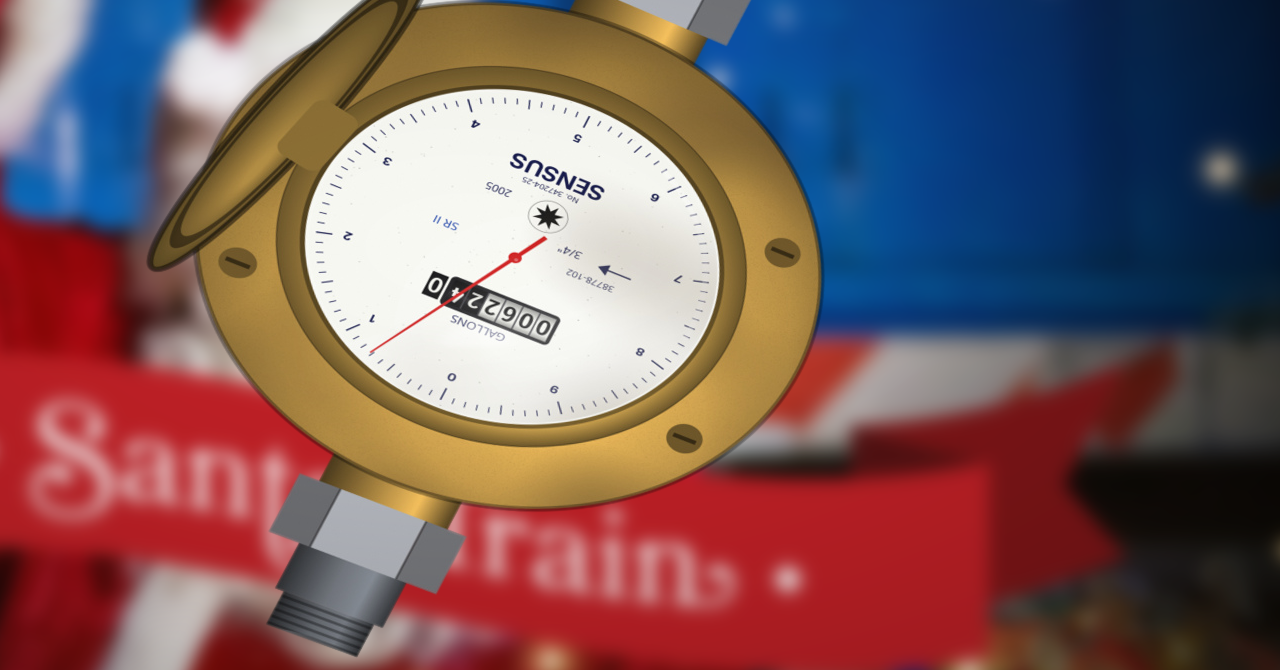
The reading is 62240.7 gal
